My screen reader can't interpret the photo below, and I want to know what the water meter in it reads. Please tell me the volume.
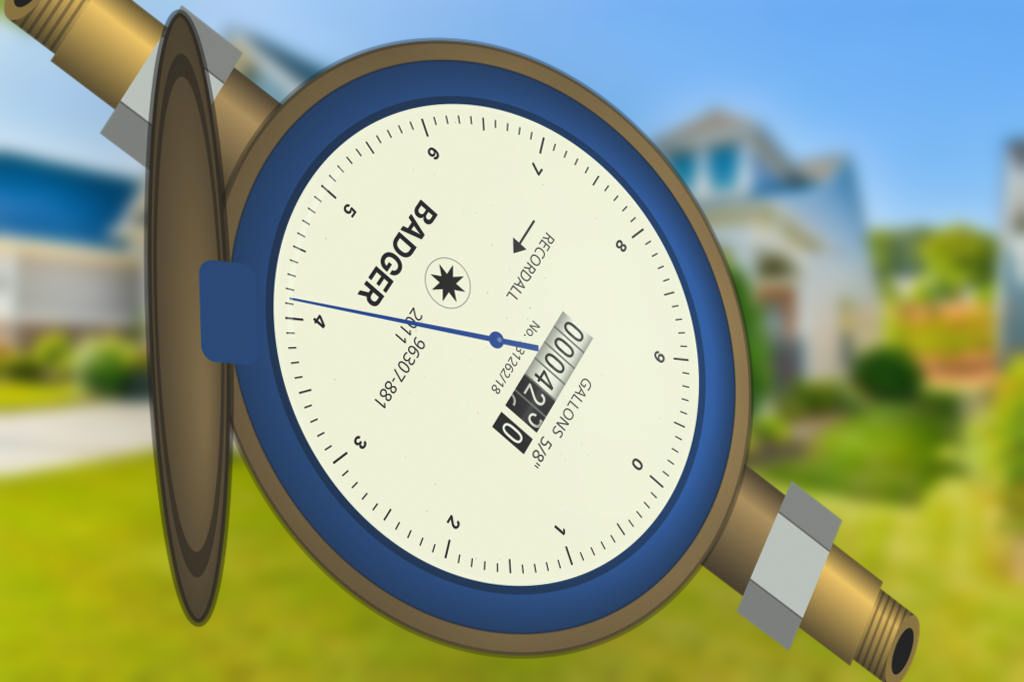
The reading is 4254.1 gal
